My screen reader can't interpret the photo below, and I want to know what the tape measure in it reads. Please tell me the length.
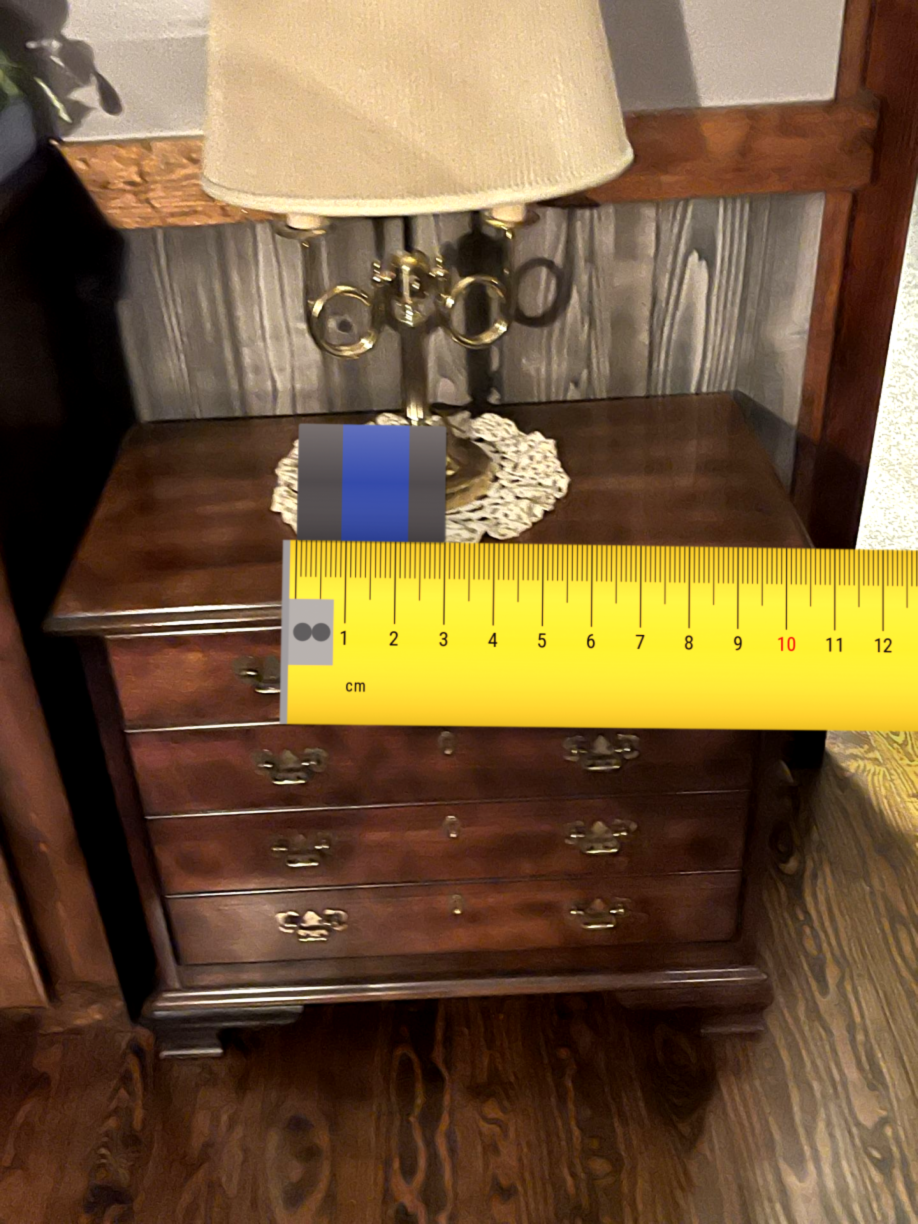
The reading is 3 cm
